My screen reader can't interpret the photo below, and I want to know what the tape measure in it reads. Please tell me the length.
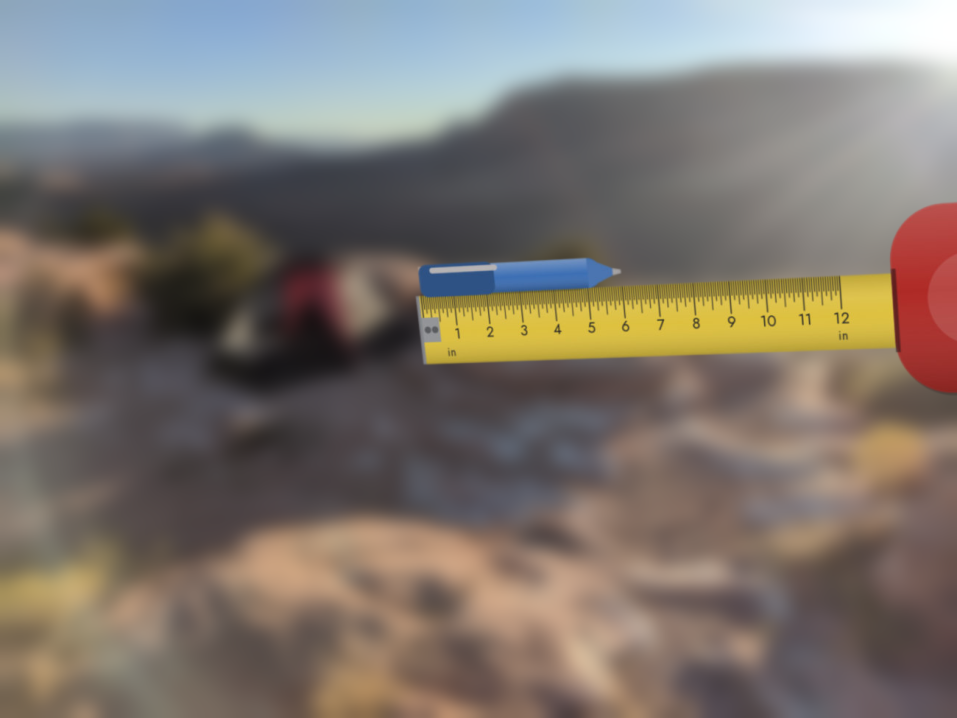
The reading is 6 in
